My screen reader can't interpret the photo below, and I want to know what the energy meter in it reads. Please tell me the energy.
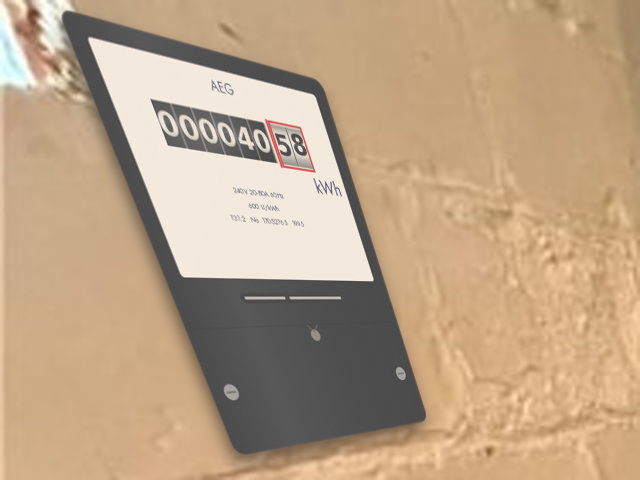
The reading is 40.58 kWh
